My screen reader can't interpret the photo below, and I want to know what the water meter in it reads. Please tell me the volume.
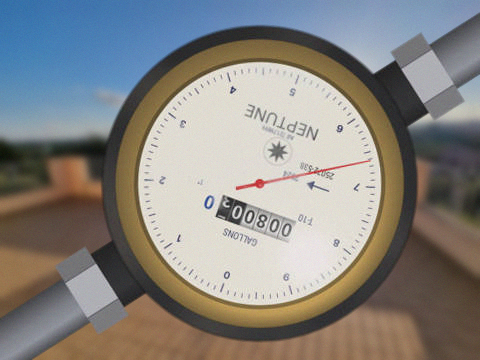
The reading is 80026.6 gal
